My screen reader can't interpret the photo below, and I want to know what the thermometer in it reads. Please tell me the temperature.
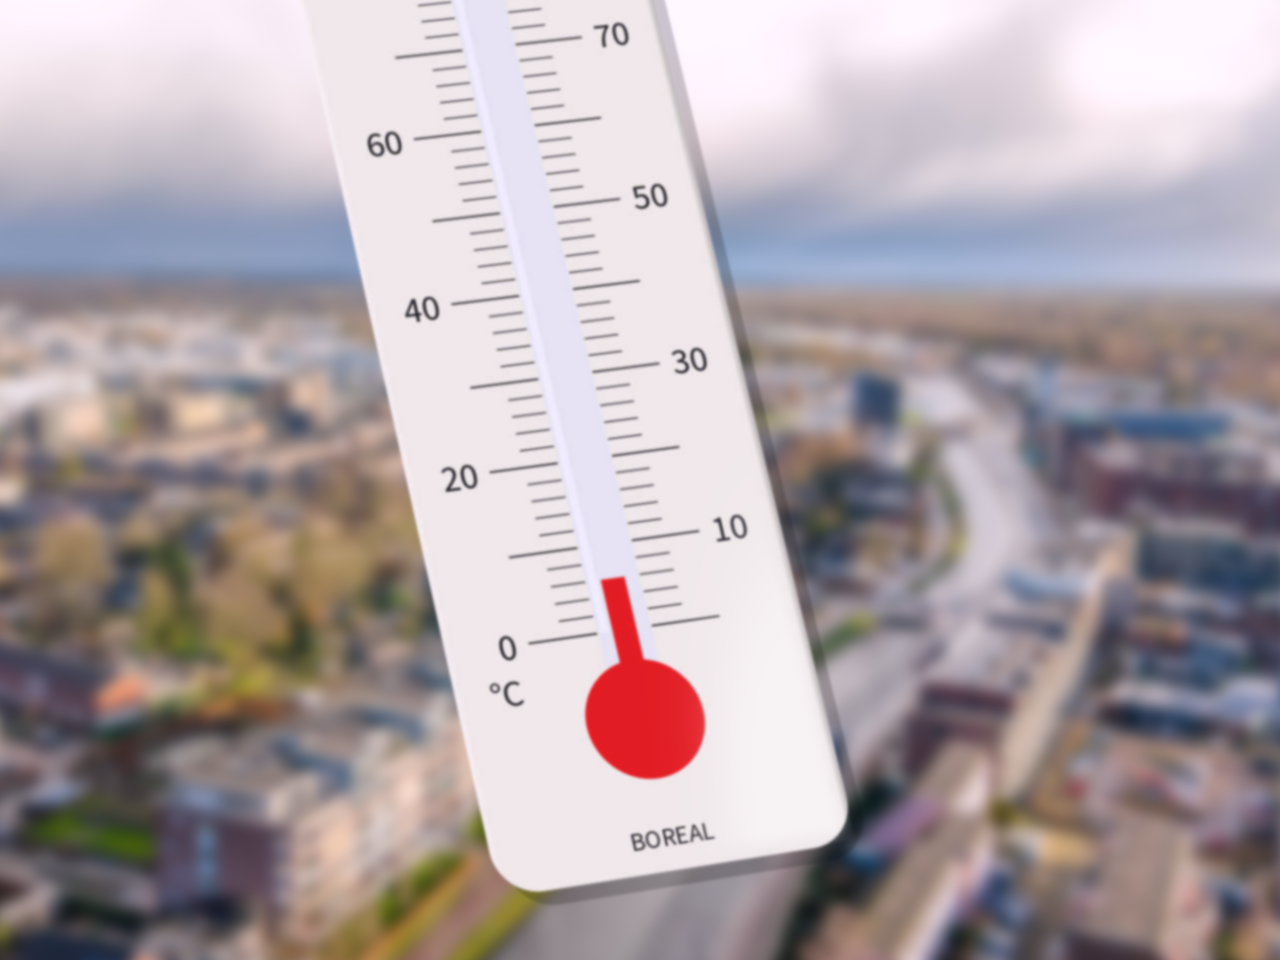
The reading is 6 °C
